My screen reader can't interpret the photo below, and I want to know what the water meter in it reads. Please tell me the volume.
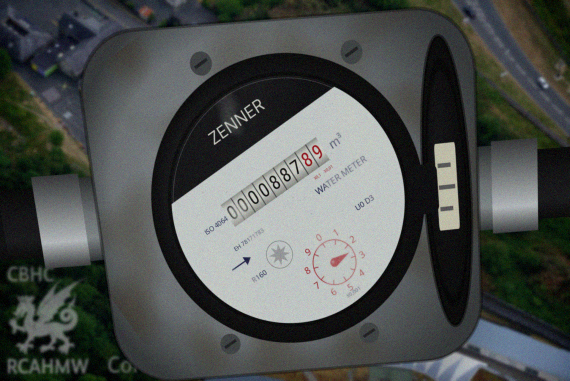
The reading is 887.892 m³
